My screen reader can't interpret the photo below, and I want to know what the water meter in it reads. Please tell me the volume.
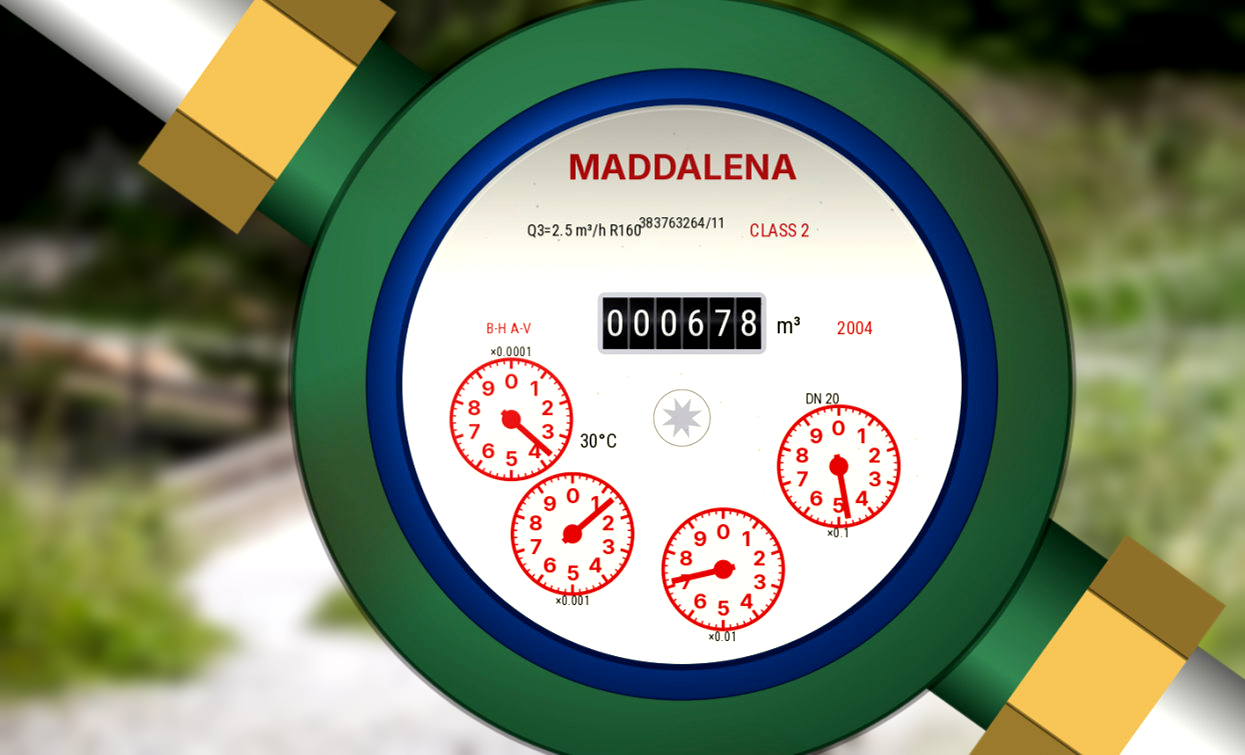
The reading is 678.4713 m³
